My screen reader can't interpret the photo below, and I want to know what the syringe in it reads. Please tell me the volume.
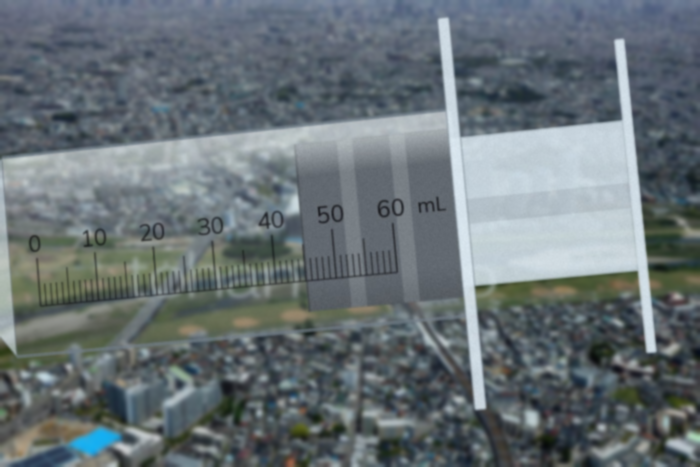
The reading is 45 mL
